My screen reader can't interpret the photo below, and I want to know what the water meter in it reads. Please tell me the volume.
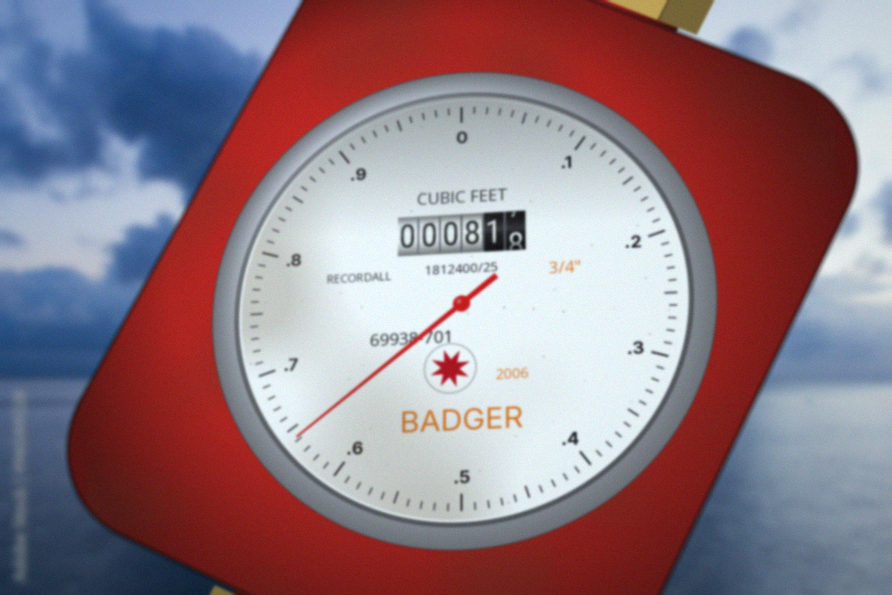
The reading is 817.64 ft³
